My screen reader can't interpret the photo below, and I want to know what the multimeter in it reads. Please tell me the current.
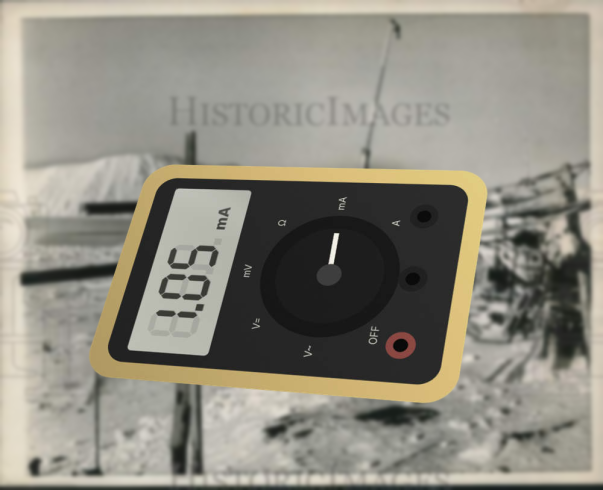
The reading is 1.05 mA
